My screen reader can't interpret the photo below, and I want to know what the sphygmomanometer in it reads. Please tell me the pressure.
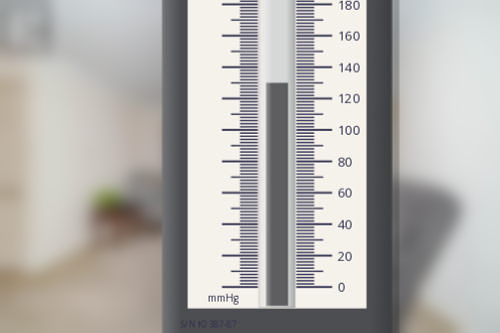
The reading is 130 mmHg
